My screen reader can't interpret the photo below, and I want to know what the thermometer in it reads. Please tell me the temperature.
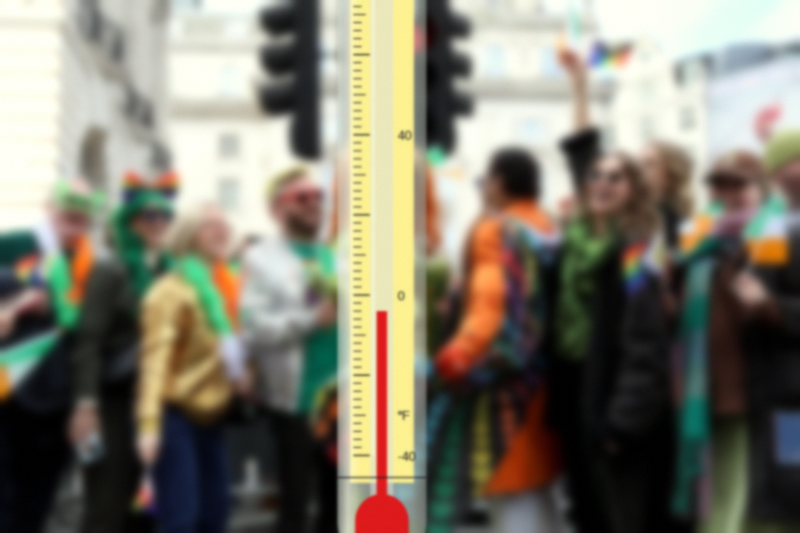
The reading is -4 °F
